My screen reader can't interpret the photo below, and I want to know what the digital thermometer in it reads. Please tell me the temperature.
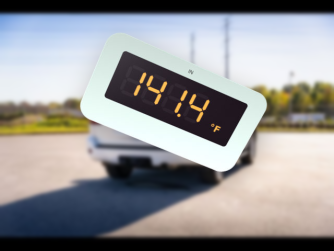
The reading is 141.4 °F
